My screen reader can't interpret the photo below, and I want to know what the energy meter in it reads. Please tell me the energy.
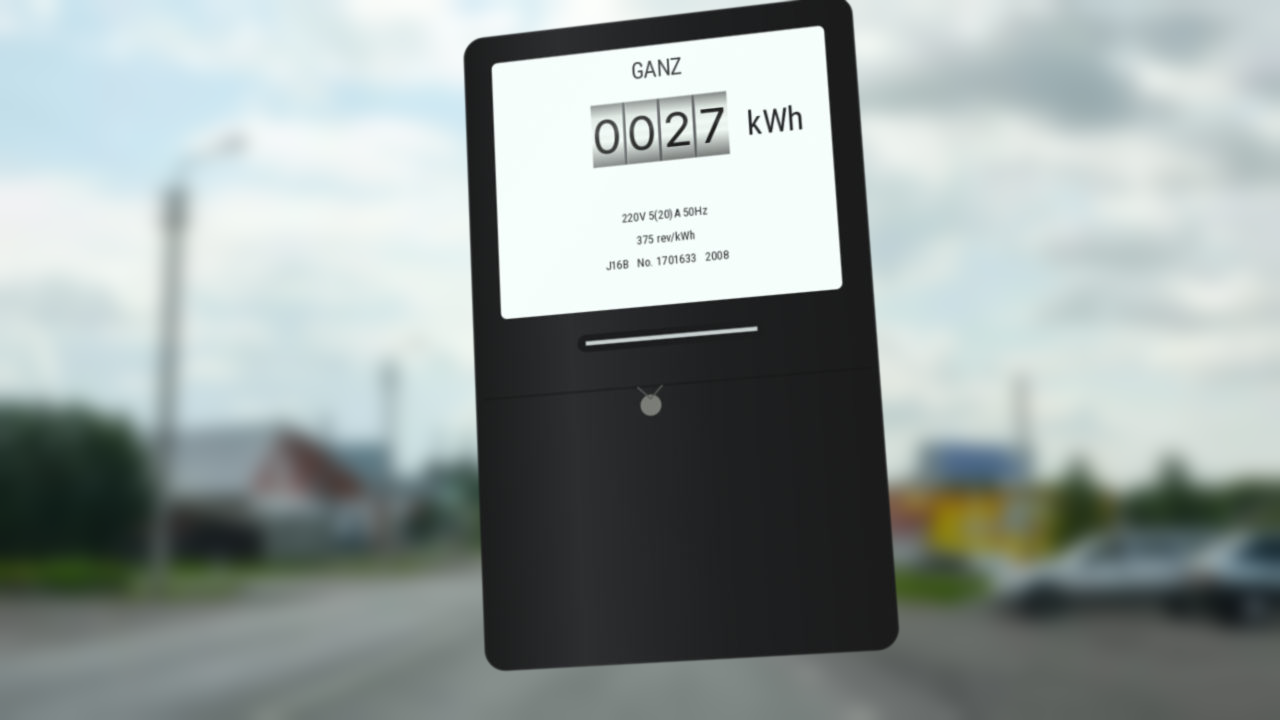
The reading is 27 kWh
